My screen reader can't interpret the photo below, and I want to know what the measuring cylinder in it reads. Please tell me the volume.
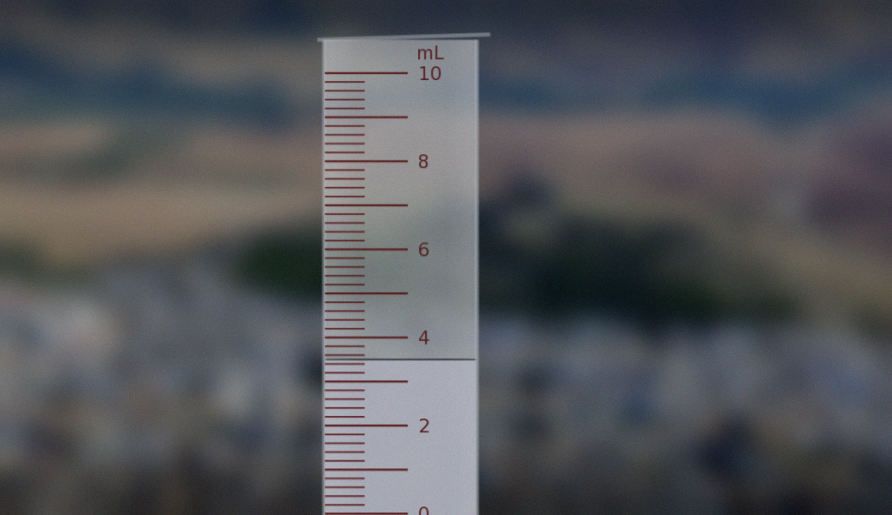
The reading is 3.5 mL
